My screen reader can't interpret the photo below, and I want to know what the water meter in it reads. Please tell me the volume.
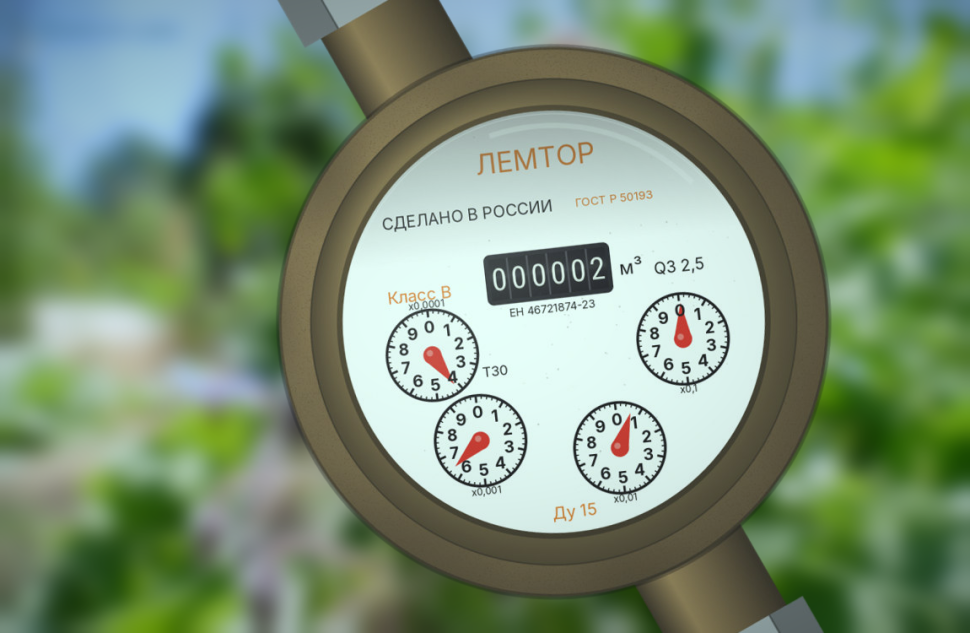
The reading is 2.0064 m³
